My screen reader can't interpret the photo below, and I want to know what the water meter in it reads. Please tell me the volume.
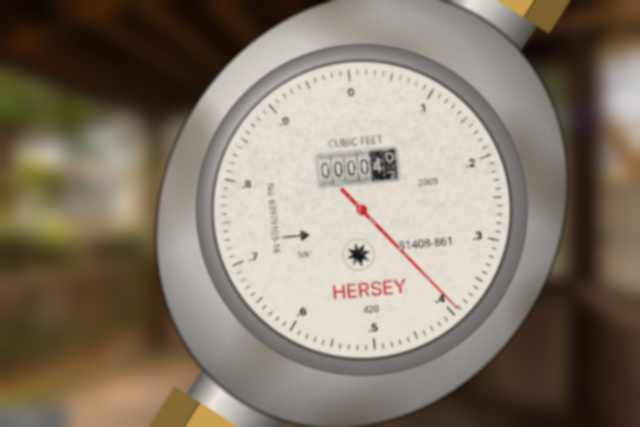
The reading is 46.39 ft³
